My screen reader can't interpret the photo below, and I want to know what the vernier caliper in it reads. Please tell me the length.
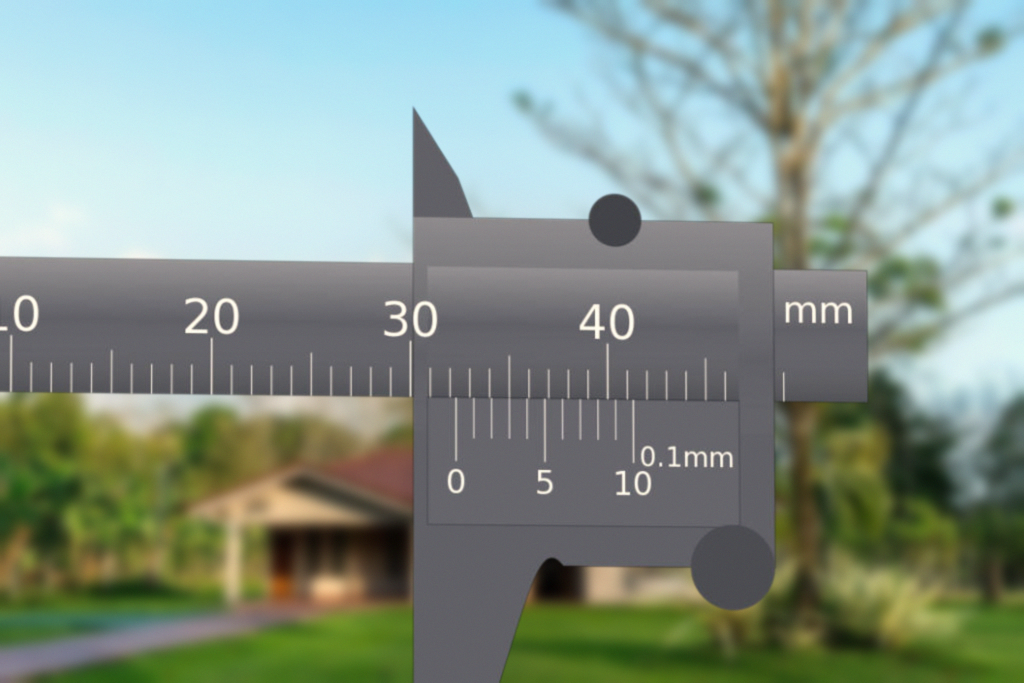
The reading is 32.3 mm
